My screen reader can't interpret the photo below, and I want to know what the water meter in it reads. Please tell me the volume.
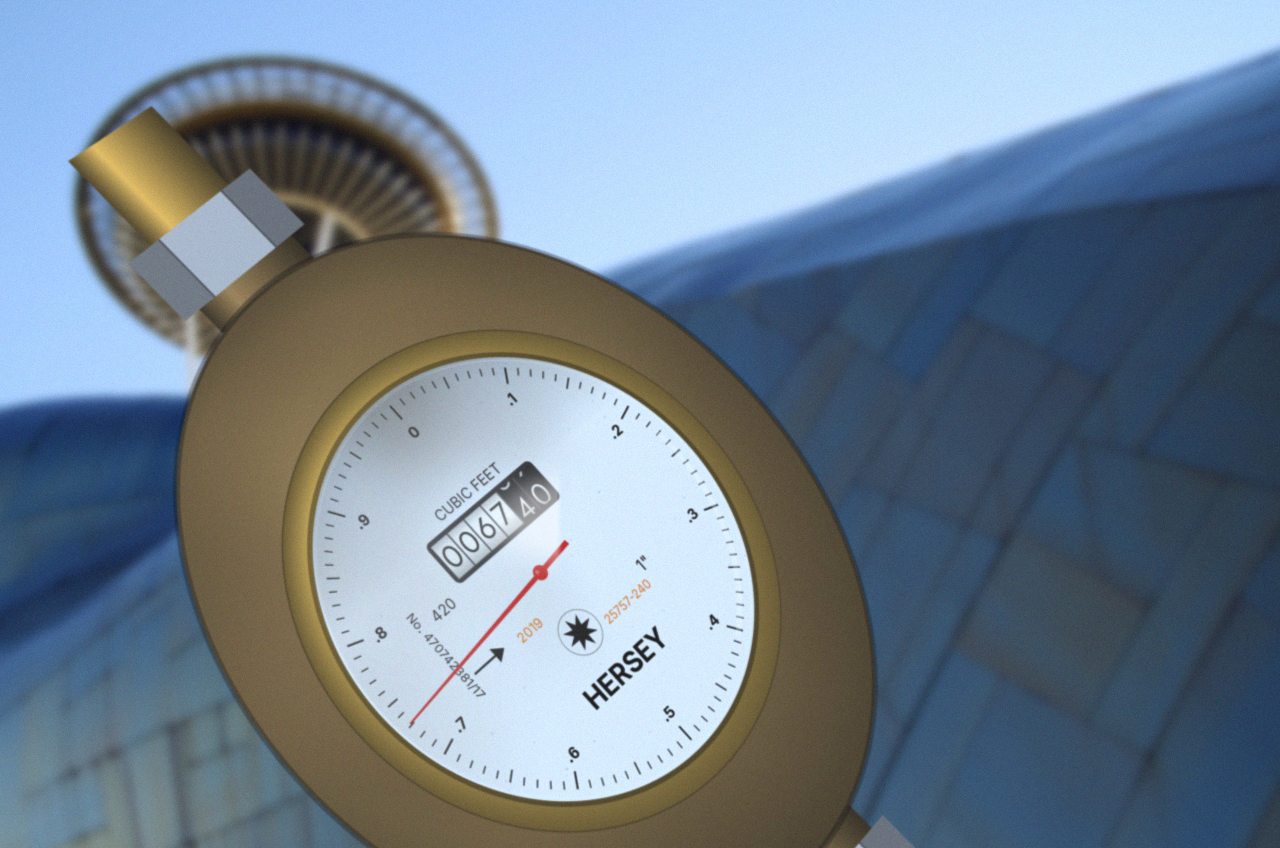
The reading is 6739.73 ft³
